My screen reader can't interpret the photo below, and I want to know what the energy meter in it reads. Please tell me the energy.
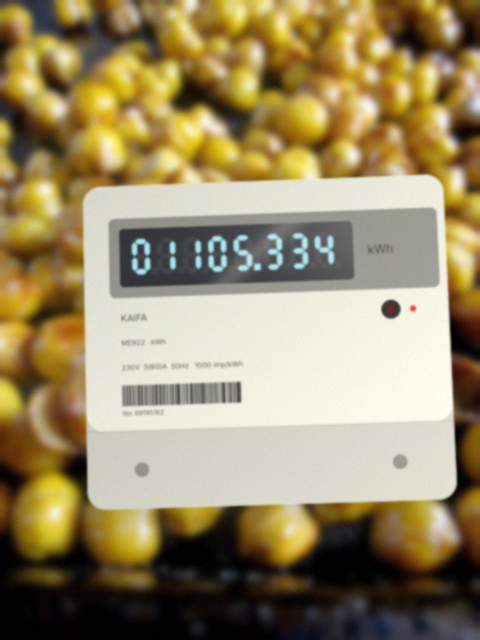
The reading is 1105.334 kWh
